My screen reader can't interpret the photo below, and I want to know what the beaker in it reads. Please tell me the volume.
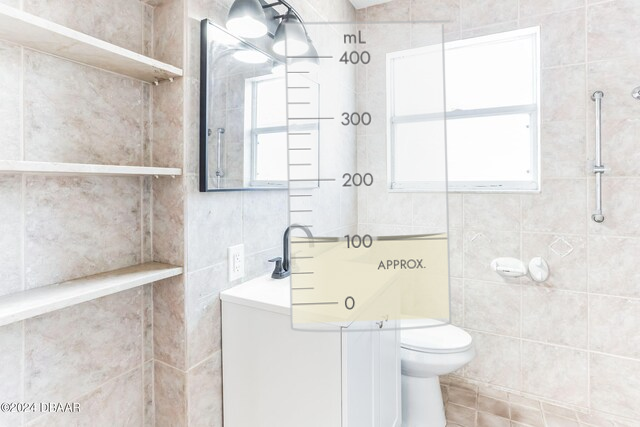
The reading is 100 mL
